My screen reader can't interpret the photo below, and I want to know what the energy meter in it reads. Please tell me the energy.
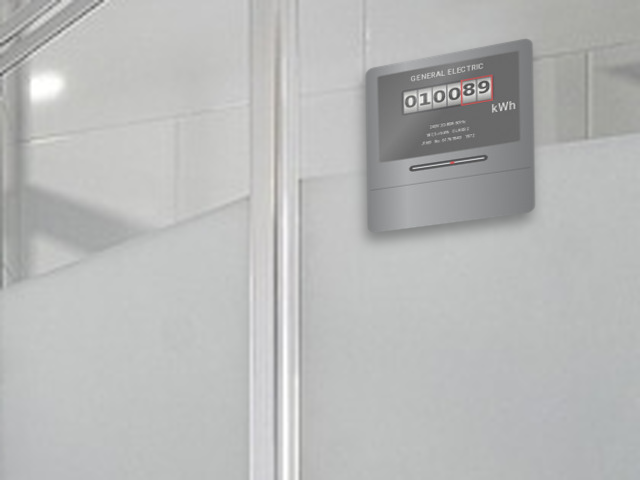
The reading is 100.89 kWh
